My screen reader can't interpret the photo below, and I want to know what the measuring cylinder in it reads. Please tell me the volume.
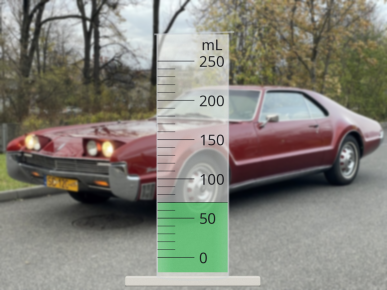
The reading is 70 mL
